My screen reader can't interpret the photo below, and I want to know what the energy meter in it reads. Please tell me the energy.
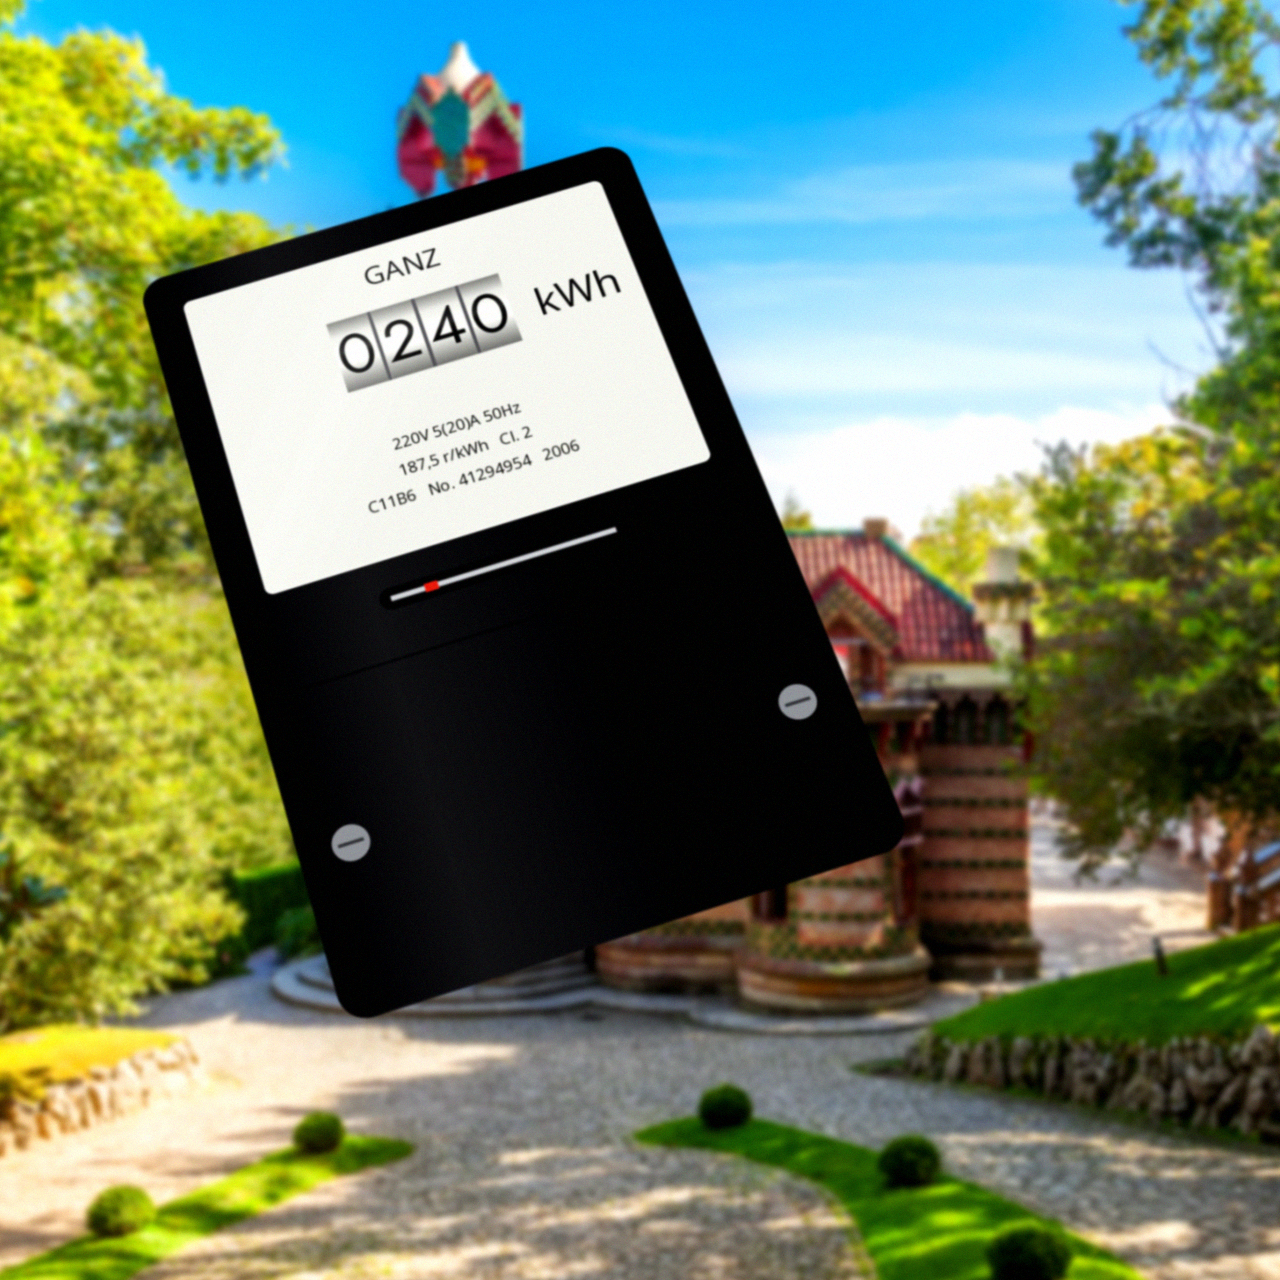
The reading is 240 kWh
